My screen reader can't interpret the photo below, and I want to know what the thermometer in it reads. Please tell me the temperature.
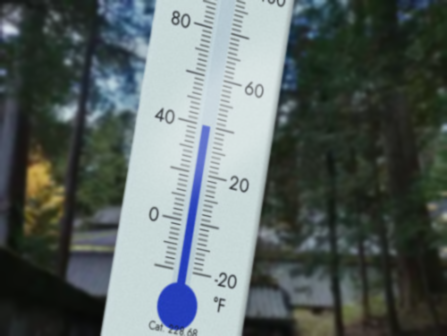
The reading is 40 °F
